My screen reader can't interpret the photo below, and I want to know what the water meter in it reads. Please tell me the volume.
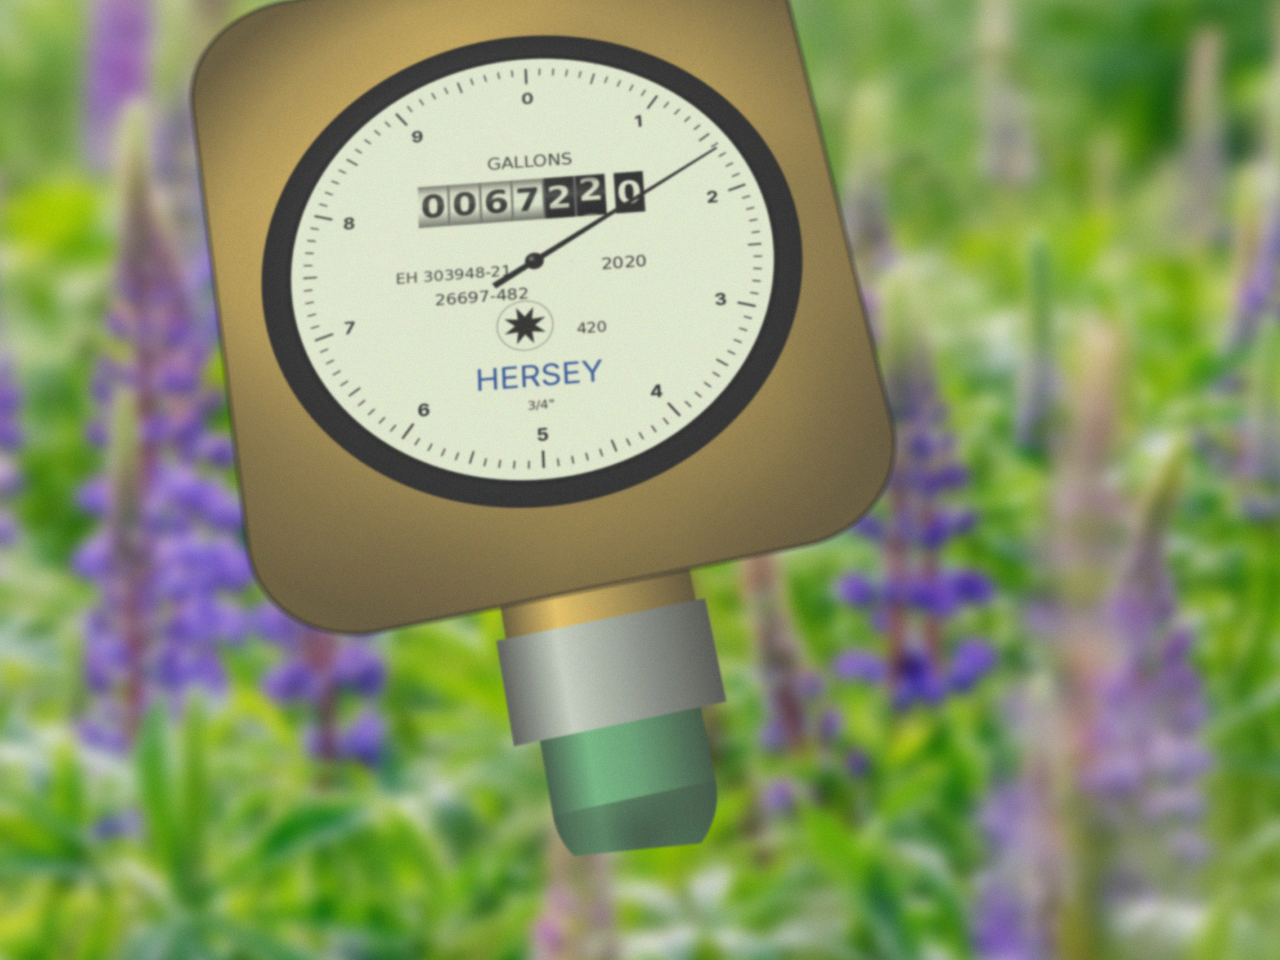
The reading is 67221.6 gal
